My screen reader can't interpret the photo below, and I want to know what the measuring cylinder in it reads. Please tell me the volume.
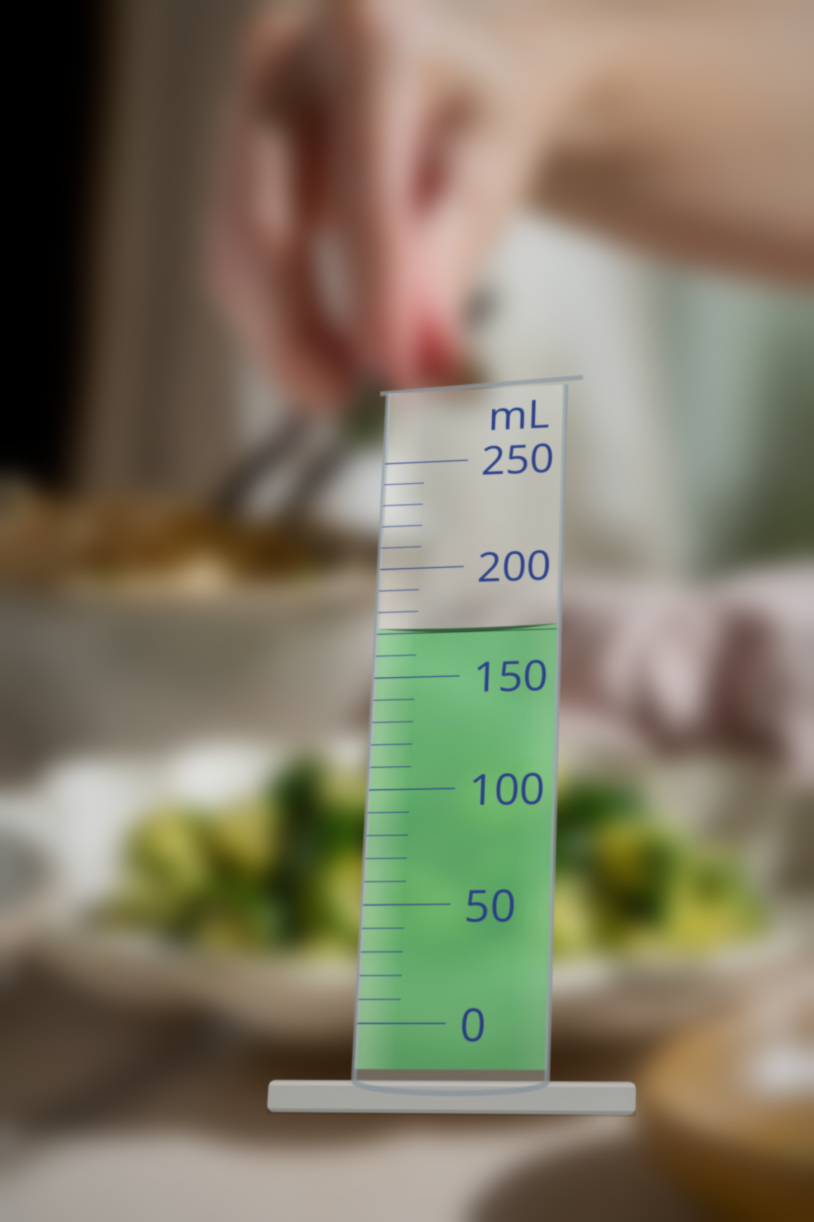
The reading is 170 mL
